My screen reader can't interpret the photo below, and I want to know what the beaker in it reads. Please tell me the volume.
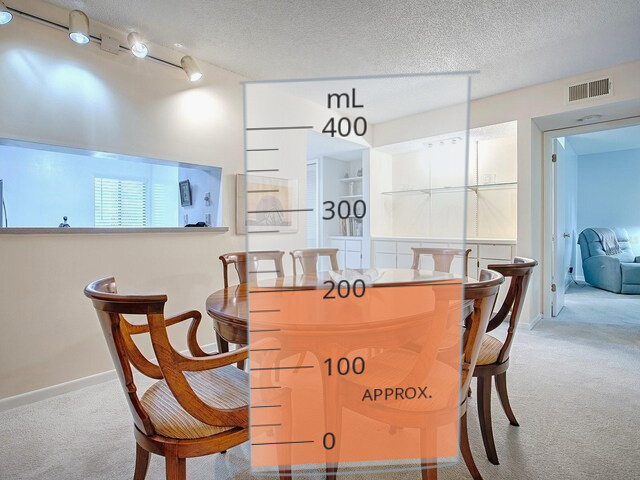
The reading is 200 mL
